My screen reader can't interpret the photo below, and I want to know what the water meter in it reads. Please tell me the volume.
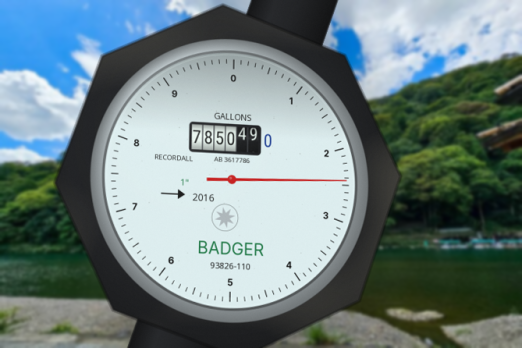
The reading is 7850492.4 gal
